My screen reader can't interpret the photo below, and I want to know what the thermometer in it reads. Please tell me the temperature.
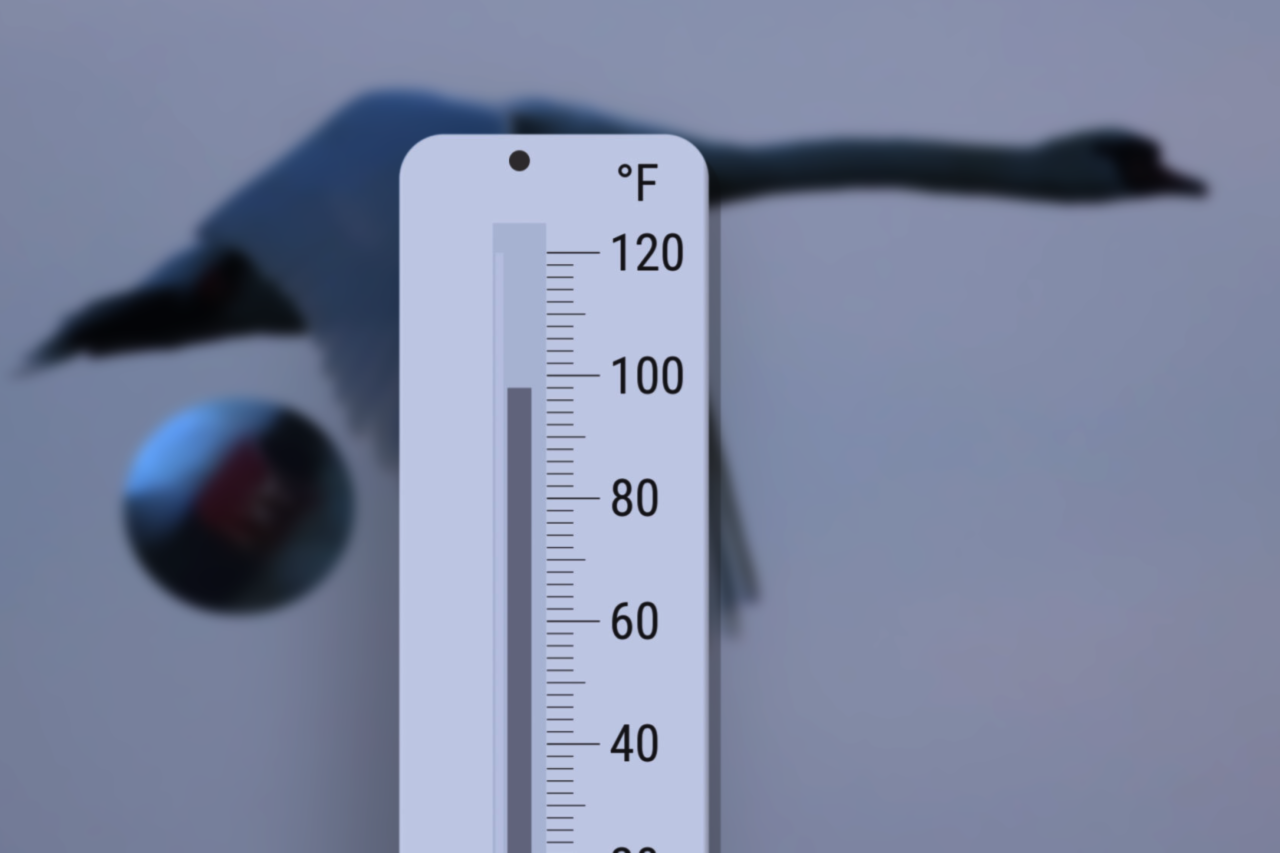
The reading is 98 °F
